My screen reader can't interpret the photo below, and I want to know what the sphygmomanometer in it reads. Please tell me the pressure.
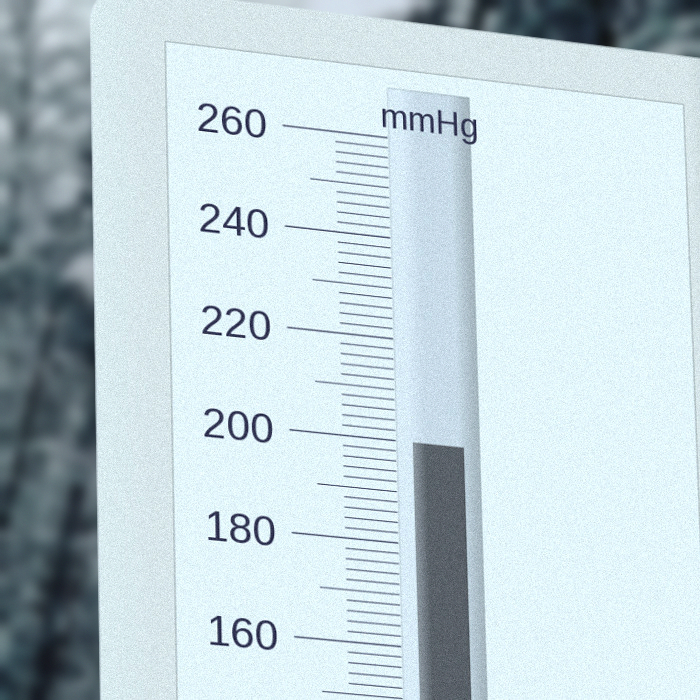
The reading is 200 mmHg
